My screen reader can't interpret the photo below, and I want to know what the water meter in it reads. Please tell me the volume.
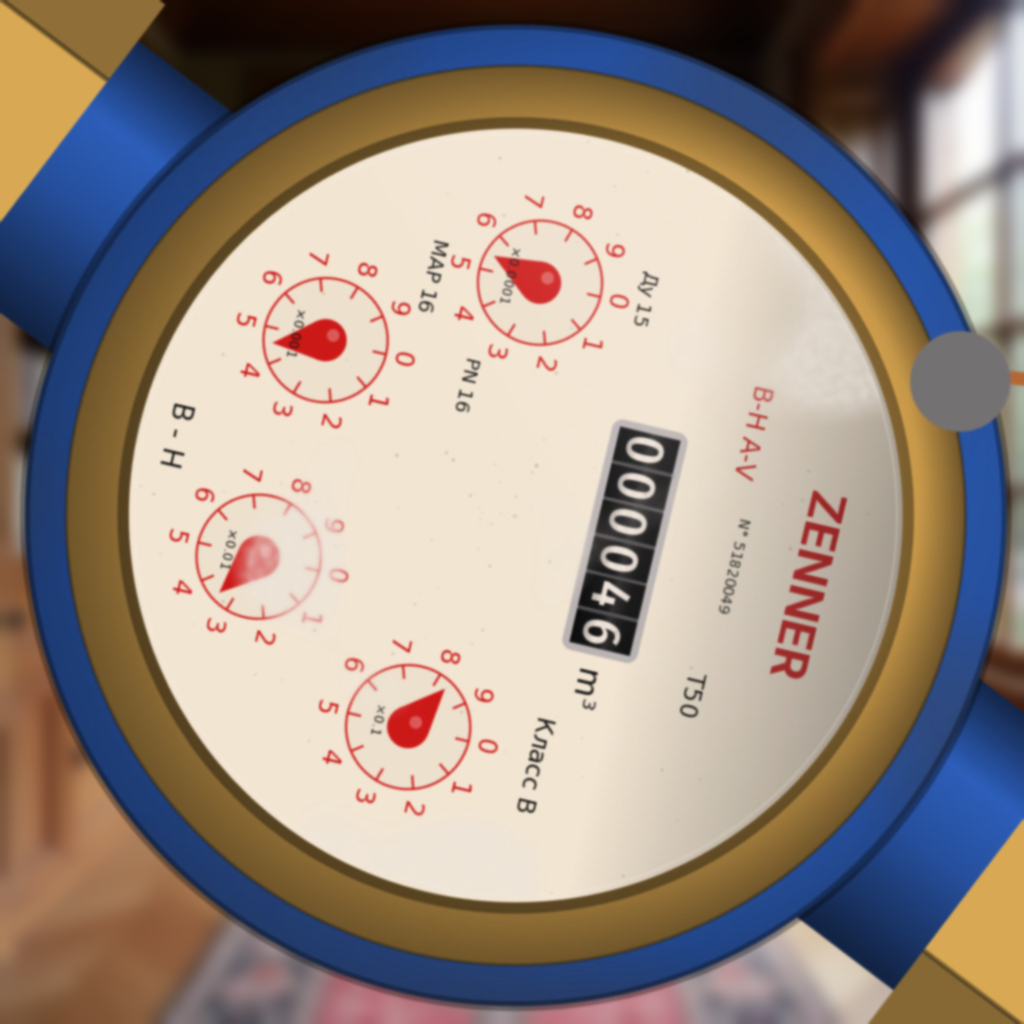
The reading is 46.8345 m³
